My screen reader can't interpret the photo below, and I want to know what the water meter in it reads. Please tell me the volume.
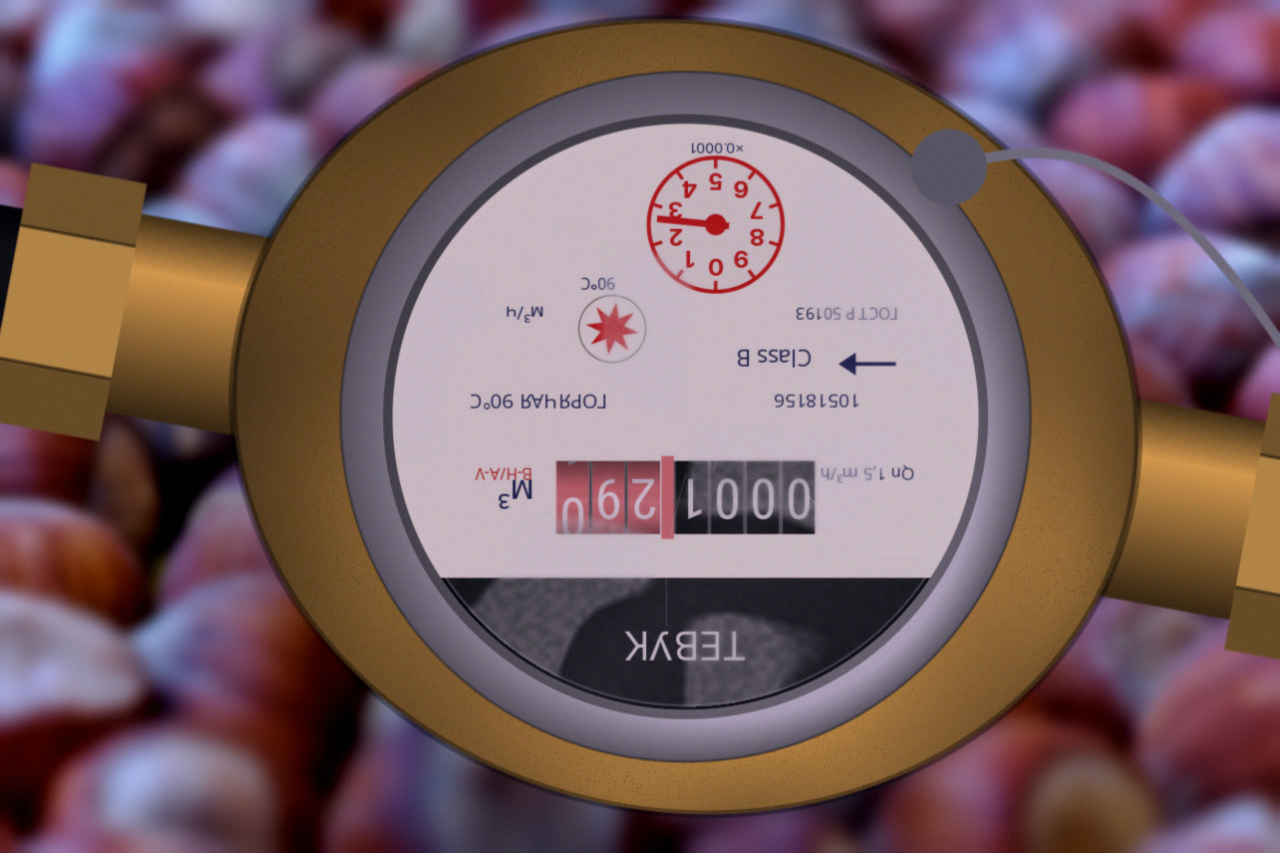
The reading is 1.2902 m³
